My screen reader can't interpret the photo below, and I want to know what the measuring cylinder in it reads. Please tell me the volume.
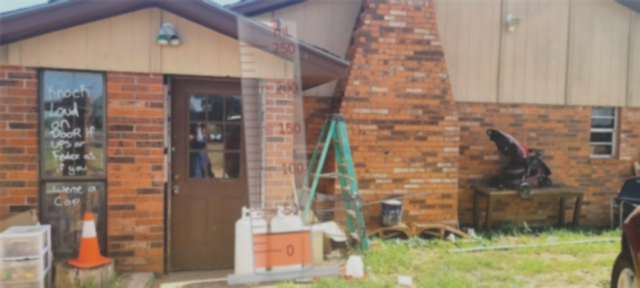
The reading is 20 mL
